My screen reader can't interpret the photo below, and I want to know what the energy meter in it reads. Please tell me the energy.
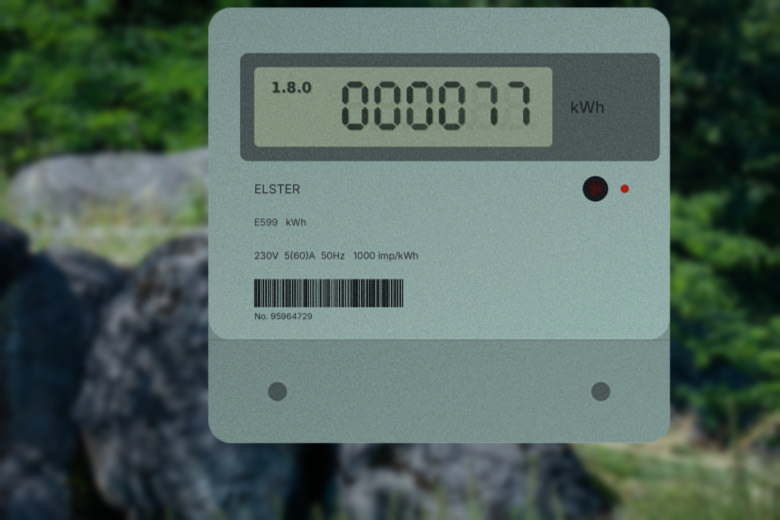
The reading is 77 kWh
